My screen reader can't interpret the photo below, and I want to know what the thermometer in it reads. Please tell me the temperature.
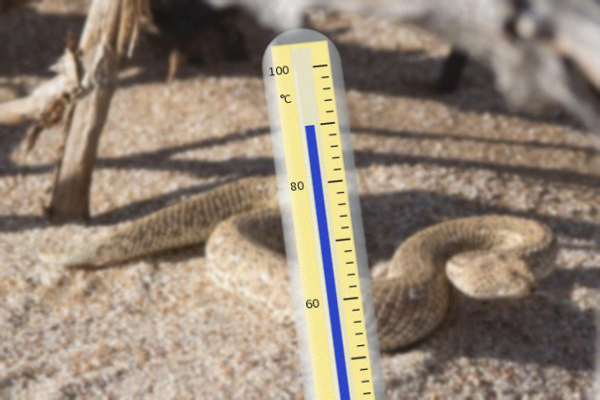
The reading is 90 °C
